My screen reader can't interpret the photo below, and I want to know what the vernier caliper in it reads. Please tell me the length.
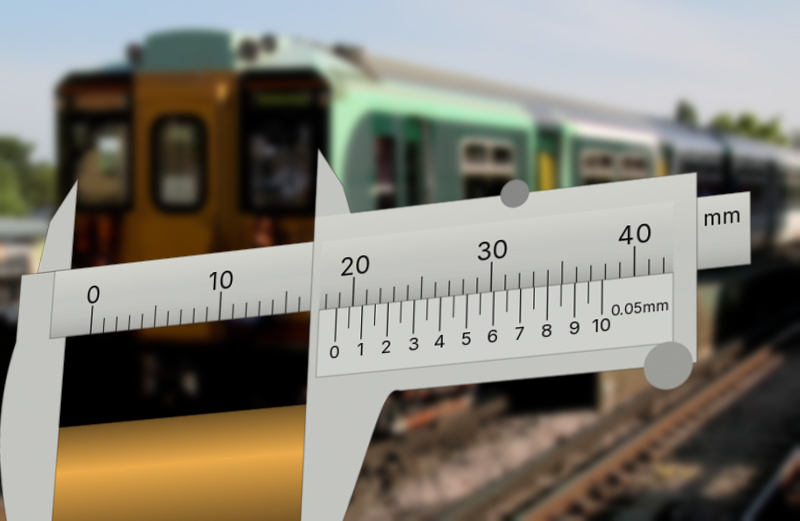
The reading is 18.8 mm
